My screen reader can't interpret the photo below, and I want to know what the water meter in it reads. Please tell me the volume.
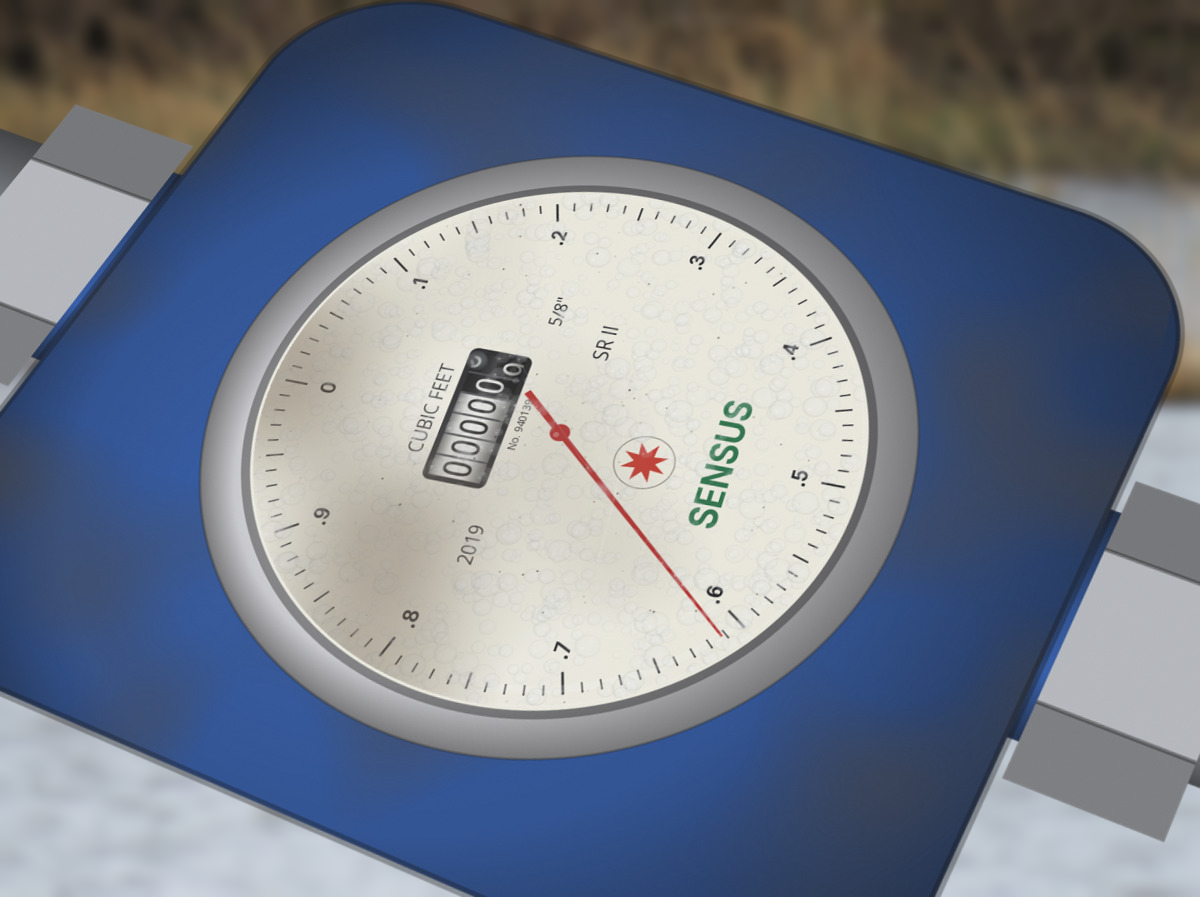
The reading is 8.61 ft³
